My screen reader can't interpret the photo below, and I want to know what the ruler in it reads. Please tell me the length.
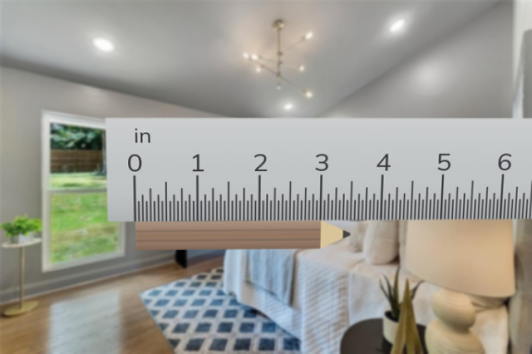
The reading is 3.5 in
